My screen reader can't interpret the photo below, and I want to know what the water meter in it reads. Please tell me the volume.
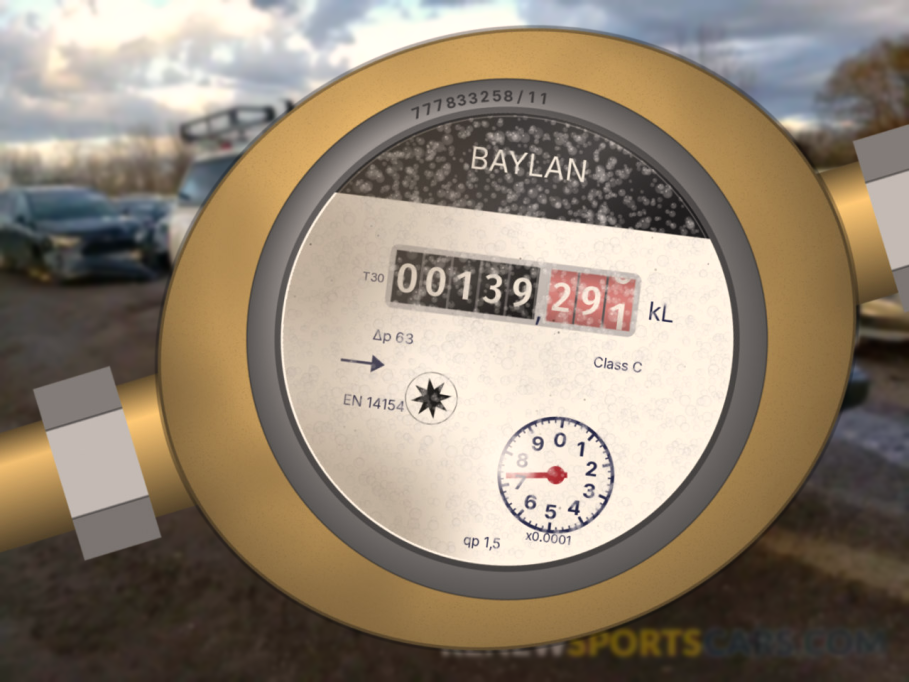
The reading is 139.2907 kL
